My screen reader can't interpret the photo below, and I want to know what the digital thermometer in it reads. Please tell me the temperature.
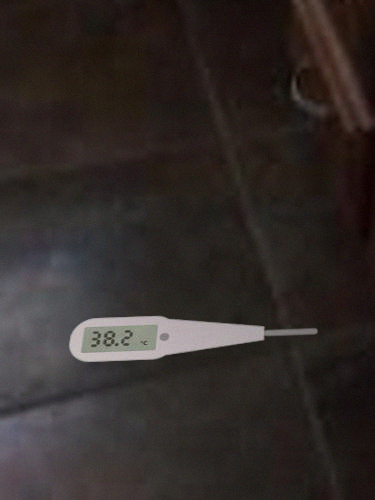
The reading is 38.2 °C
